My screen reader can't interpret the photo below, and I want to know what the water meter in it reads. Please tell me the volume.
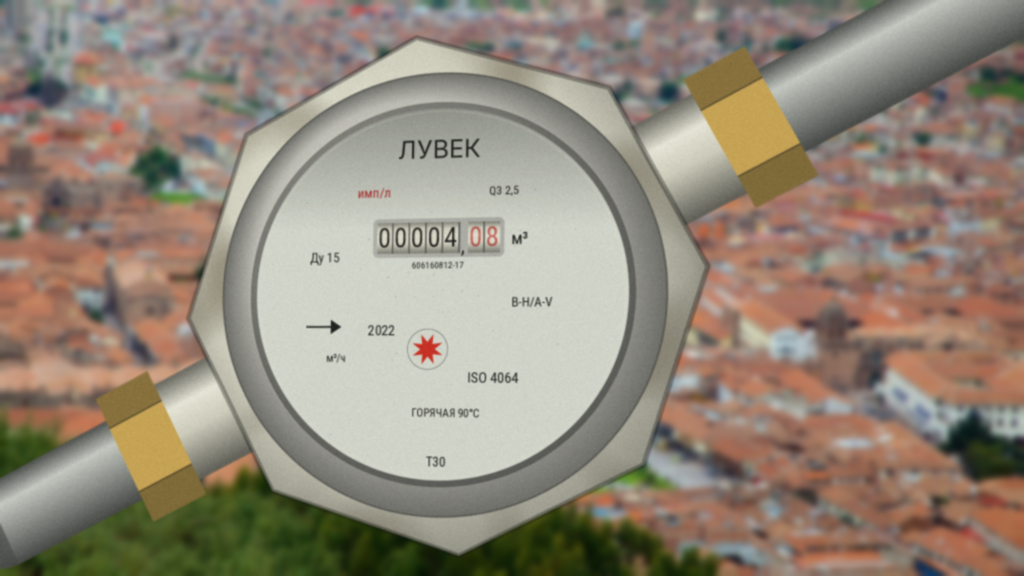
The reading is 4.08 m³
